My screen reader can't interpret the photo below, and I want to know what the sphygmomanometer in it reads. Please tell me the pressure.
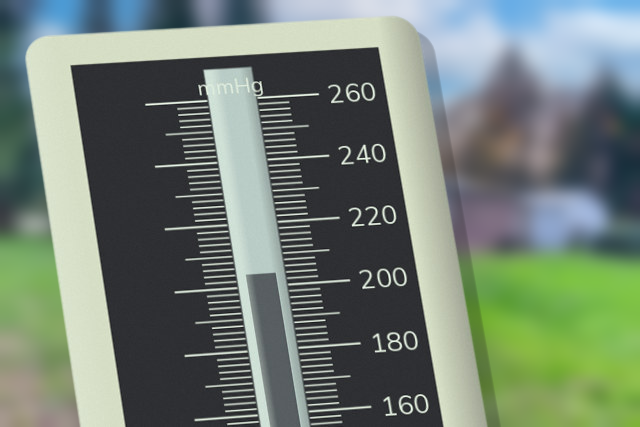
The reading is 204 mmHg
